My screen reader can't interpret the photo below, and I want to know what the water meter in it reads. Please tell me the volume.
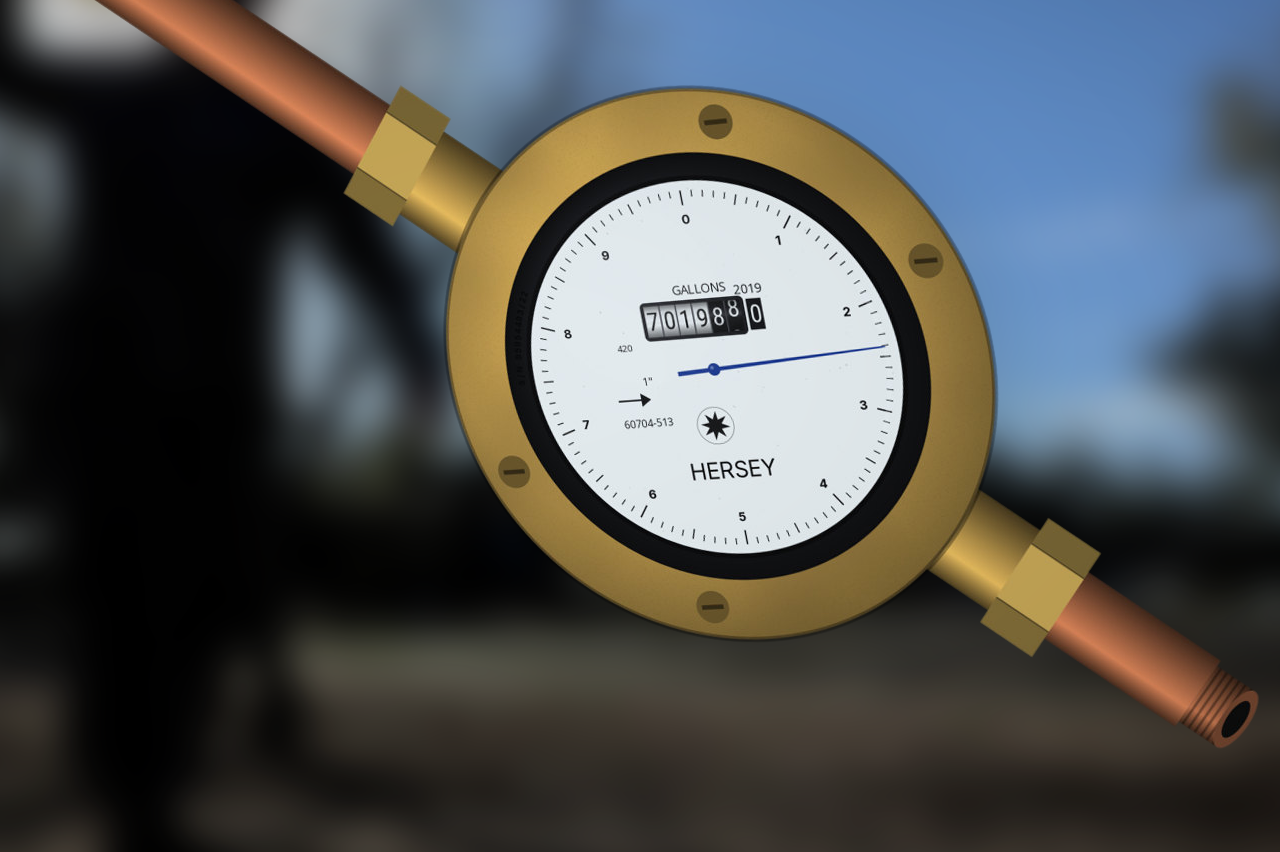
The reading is 7019882.4 gal
